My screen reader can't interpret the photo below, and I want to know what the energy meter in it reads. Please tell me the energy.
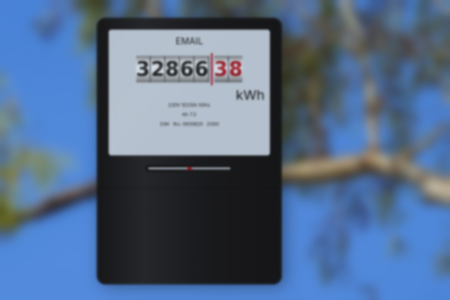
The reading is 32866.38 kWh
